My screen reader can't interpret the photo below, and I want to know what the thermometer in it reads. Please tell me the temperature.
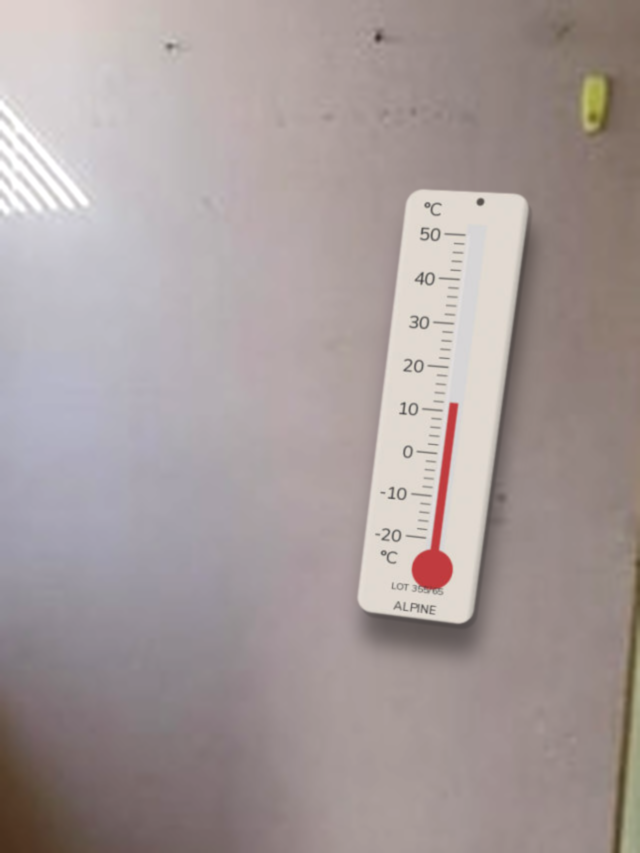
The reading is 12 °C
